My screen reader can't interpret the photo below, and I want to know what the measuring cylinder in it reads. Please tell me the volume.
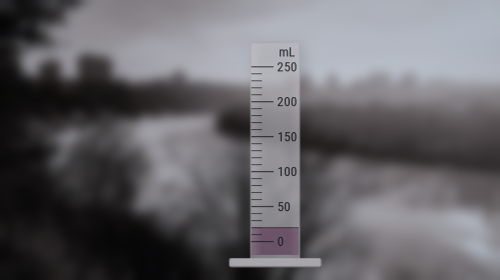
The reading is 20 mL
